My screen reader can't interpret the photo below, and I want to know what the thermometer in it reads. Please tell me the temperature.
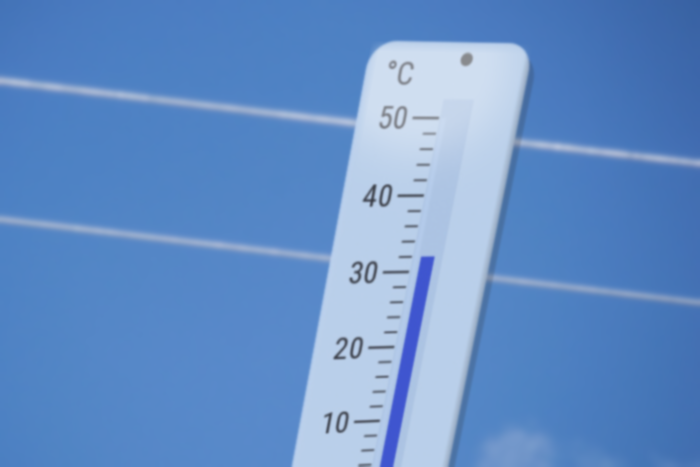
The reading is 32 °C
